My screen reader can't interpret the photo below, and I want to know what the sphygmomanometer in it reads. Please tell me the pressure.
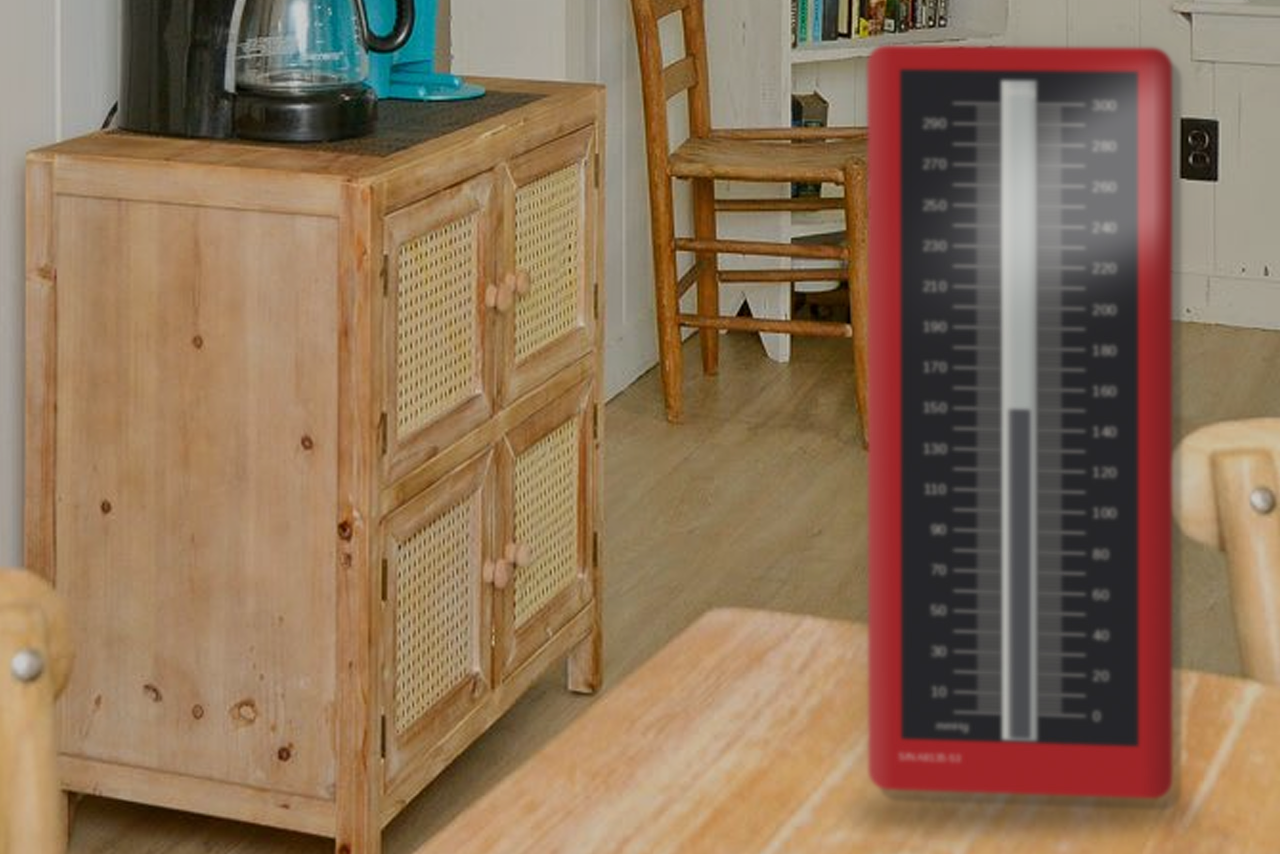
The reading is 150 mmHg
